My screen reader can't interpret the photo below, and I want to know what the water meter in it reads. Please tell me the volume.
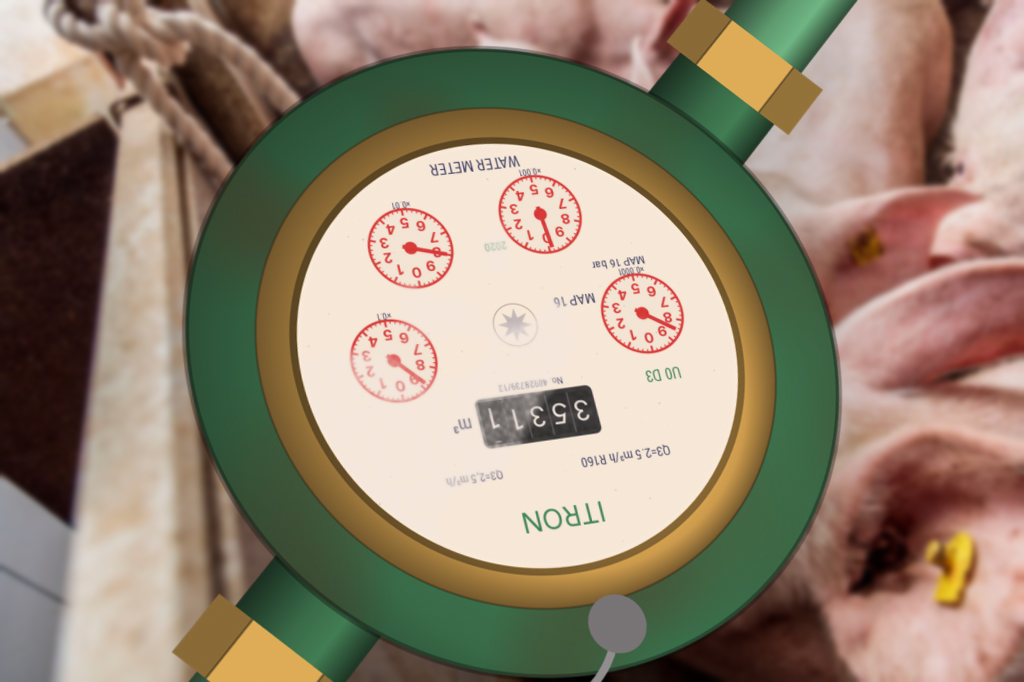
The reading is 35310.8798 m³
